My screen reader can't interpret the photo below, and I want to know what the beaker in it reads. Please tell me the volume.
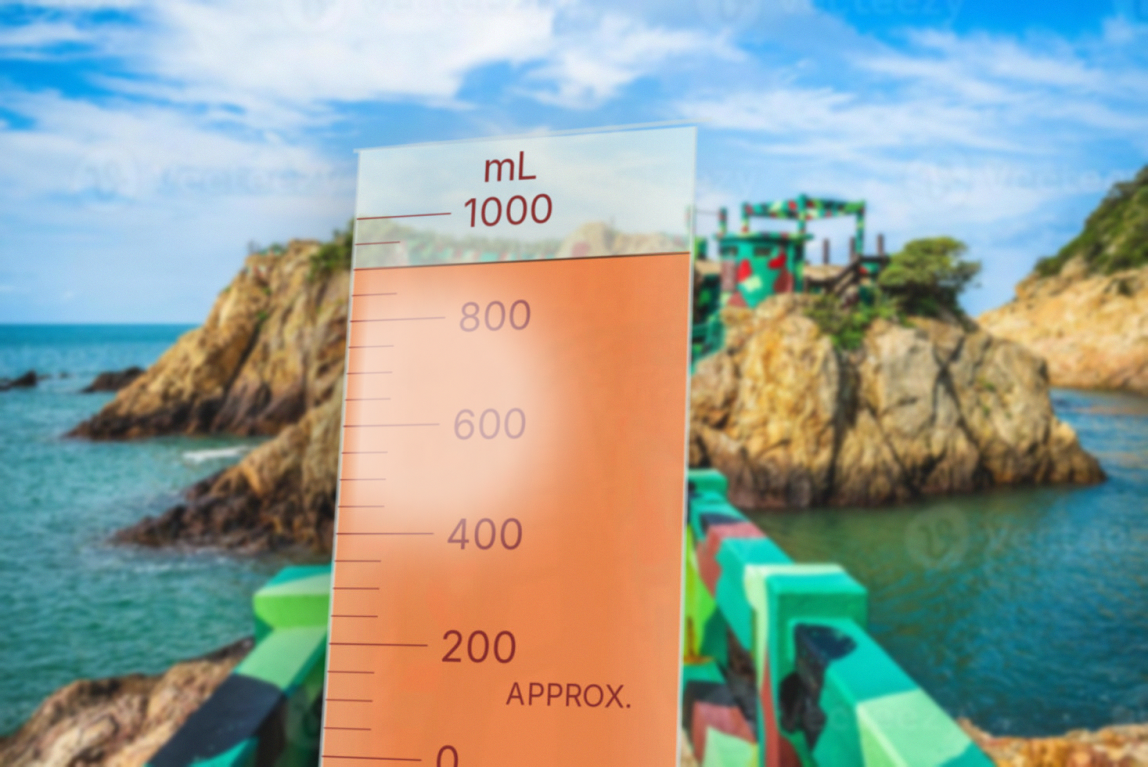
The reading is 900 mL
